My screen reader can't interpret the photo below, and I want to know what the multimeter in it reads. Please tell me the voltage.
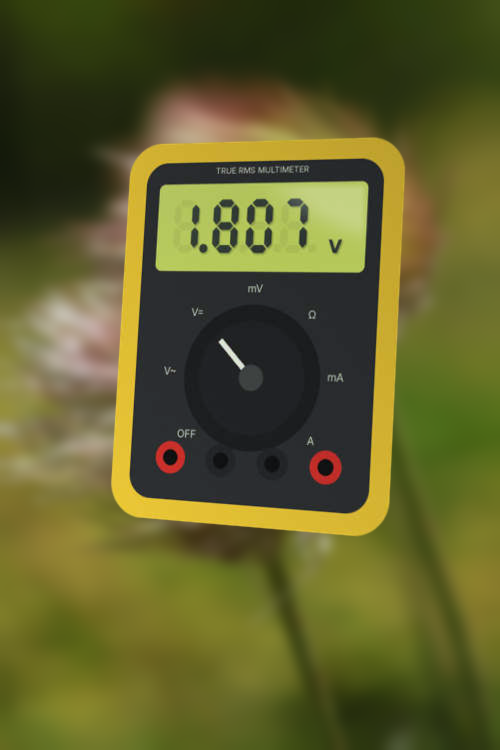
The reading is 1.807 V
